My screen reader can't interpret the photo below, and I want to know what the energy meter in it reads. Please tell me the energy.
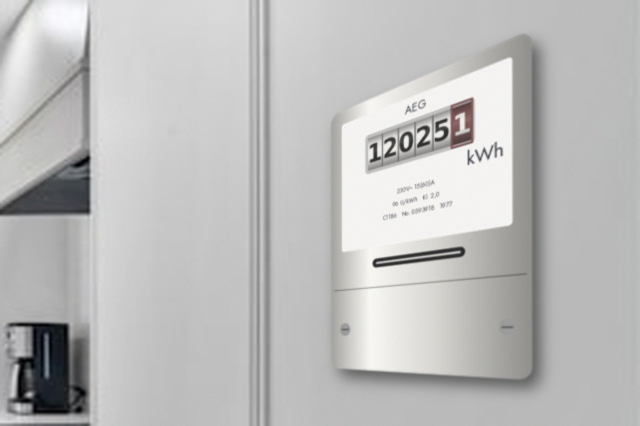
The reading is 12025.1 kWh
